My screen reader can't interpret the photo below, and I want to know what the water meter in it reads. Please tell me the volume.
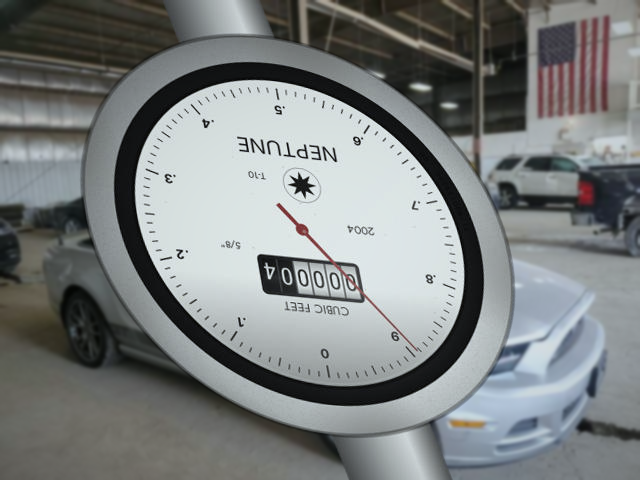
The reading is 3.89 ft³
